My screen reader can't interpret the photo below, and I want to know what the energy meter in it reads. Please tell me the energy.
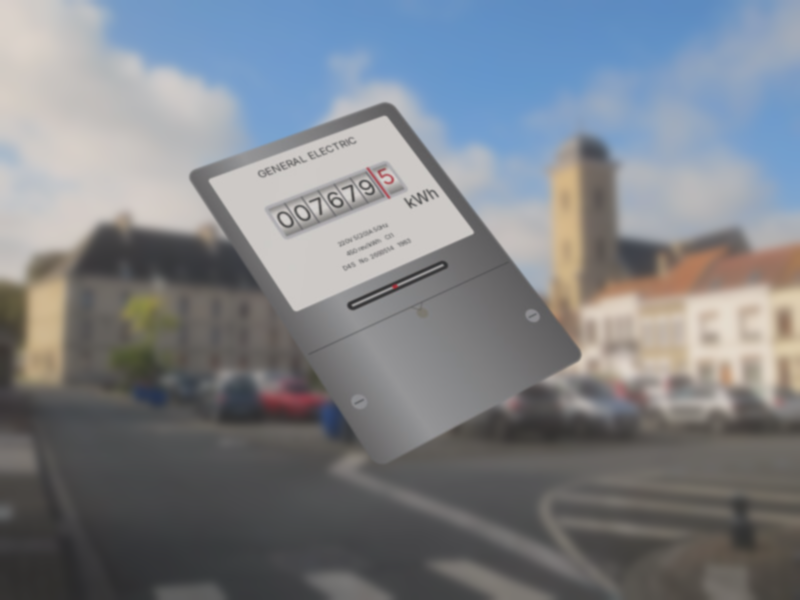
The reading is 7679.5 kWh
